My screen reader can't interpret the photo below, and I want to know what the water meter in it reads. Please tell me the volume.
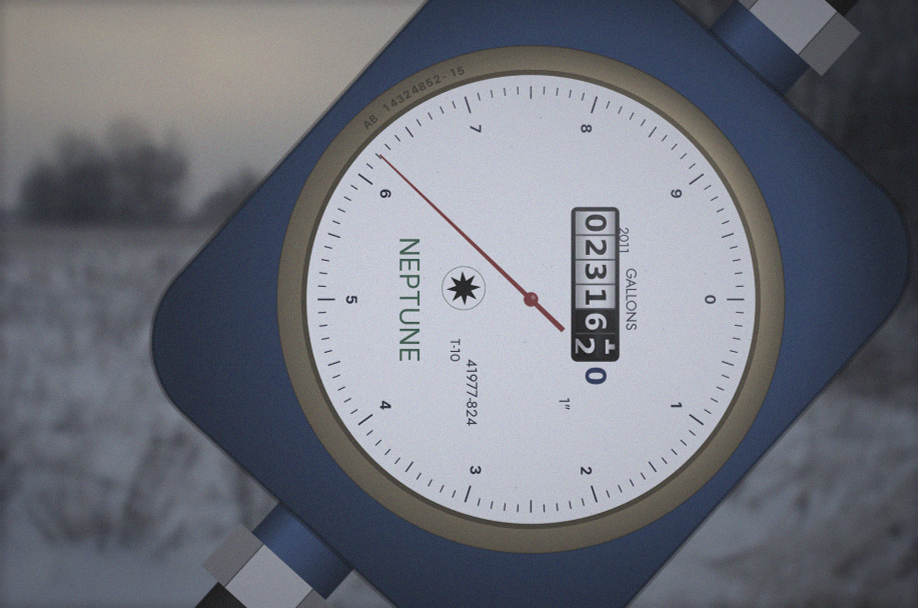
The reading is 231616.2 gal
